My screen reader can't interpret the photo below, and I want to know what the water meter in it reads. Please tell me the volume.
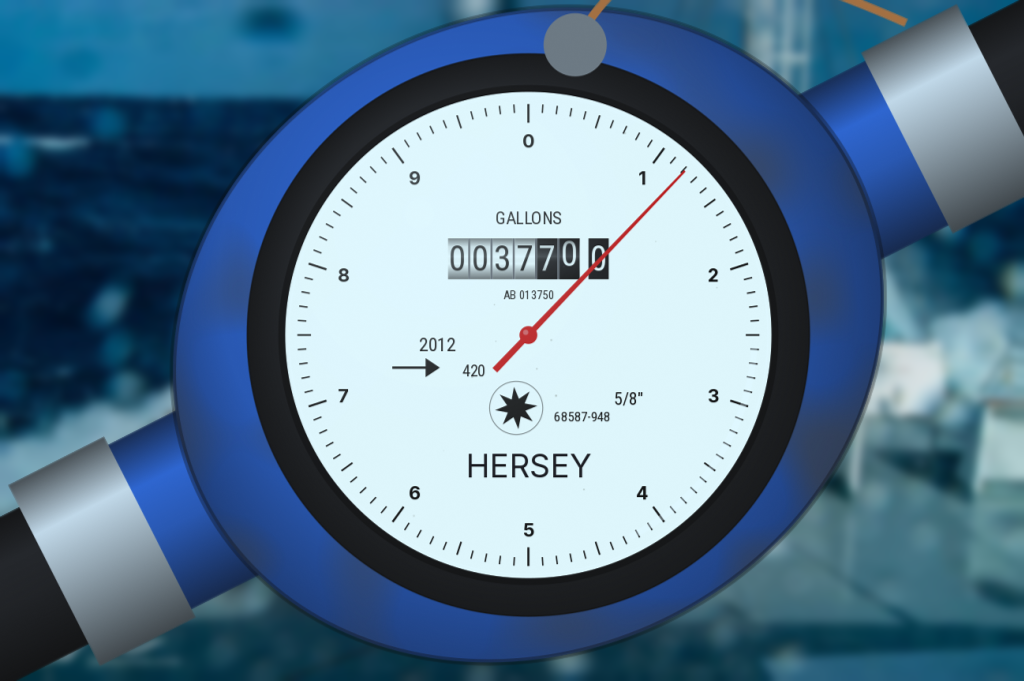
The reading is 37701.2 gal
